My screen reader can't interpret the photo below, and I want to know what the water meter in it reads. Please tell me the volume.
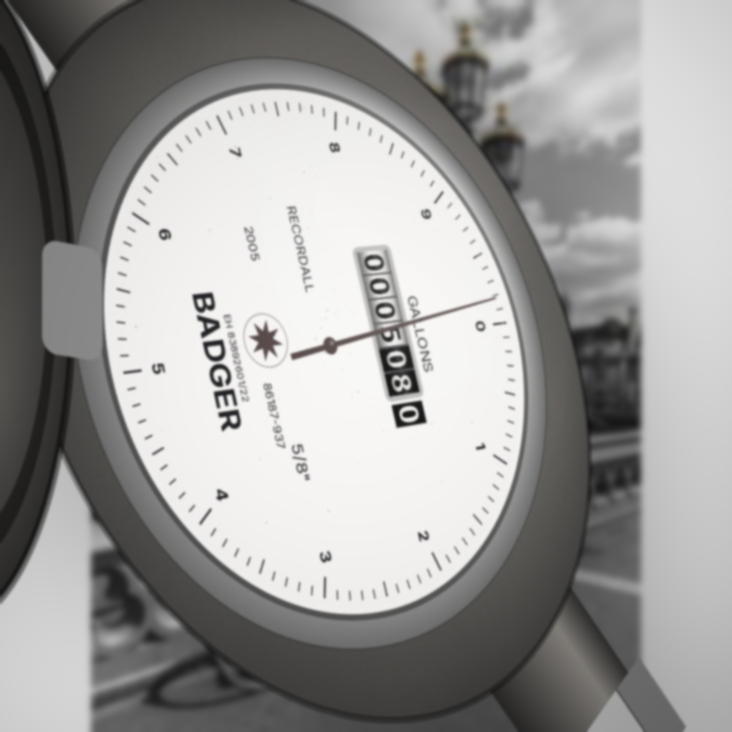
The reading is 5079.8 gal
